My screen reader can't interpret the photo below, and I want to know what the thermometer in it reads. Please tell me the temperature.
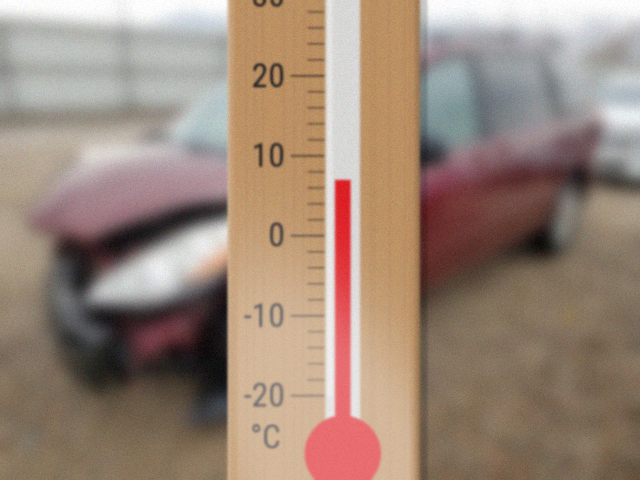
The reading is 7 °C
